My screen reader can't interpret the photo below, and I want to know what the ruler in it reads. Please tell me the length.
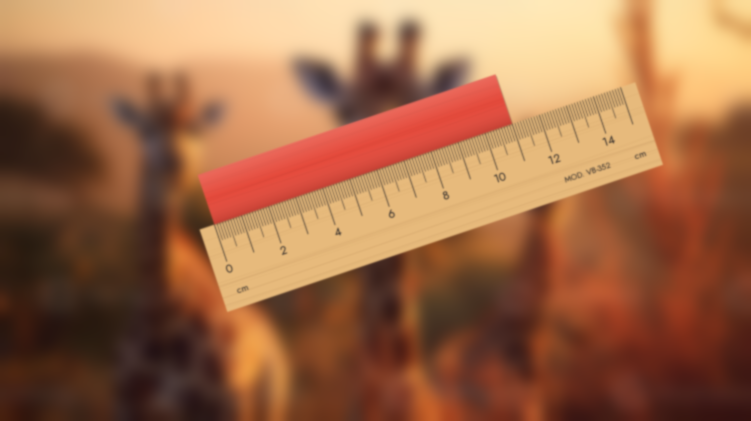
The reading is 11 cm
